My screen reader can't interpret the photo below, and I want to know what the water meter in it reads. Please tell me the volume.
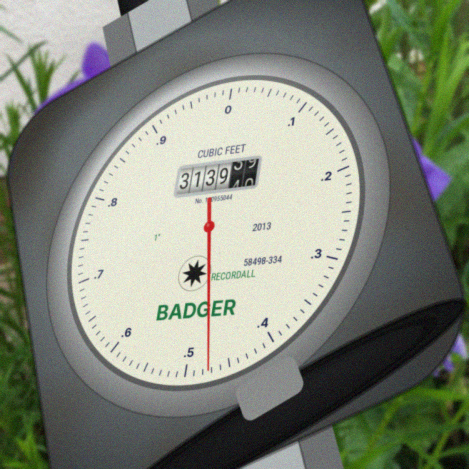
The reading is 313939.47 ft³
